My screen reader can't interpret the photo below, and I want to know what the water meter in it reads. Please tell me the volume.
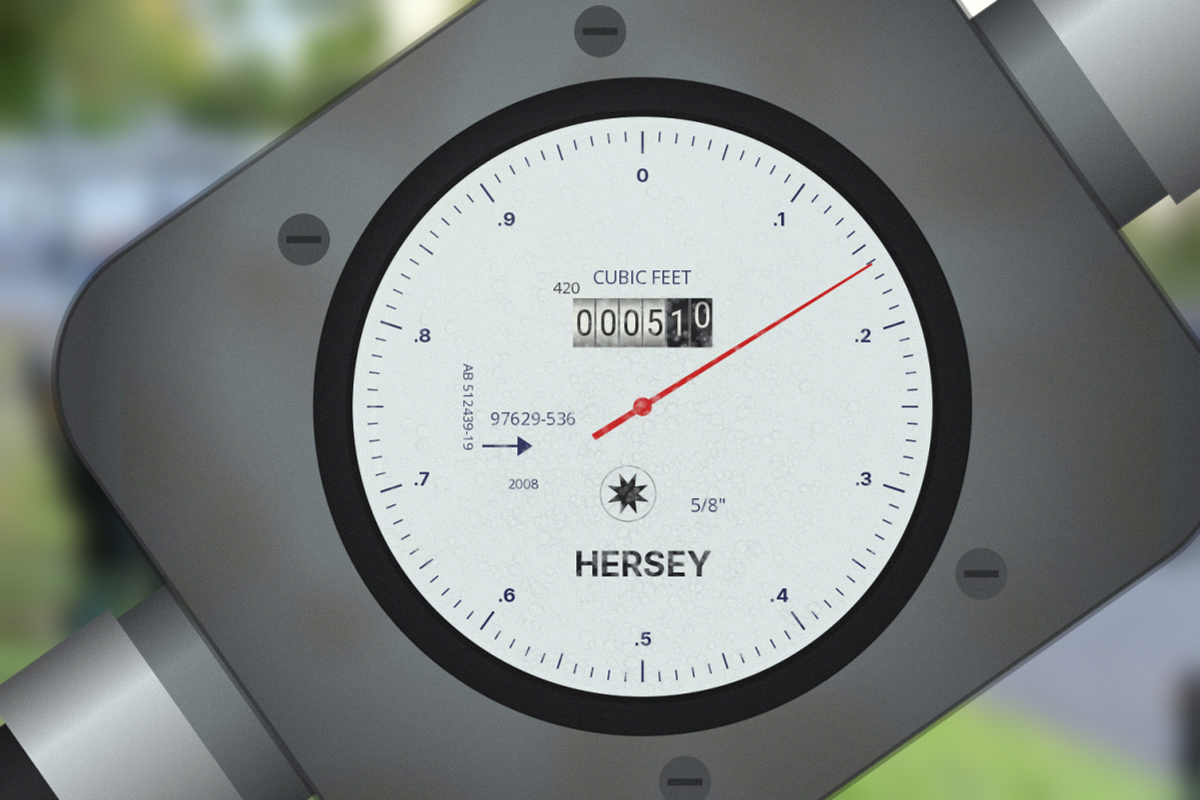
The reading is 510.16 ft³
